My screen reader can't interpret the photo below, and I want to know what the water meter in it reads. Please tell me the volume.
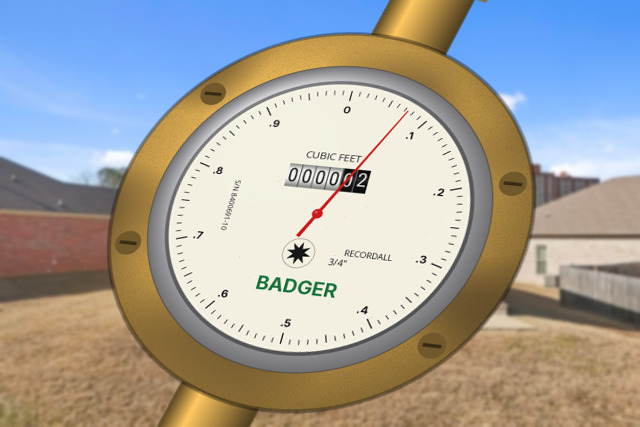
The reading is 2.07 ft³
